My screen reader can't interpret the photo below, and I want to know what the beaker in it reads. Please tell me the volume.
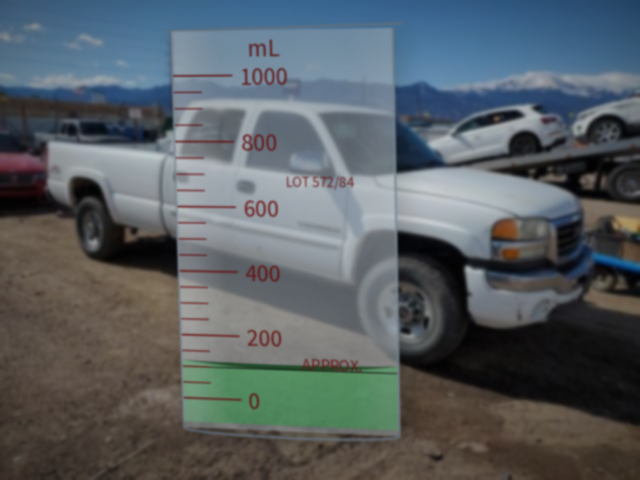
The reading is 100 mL
